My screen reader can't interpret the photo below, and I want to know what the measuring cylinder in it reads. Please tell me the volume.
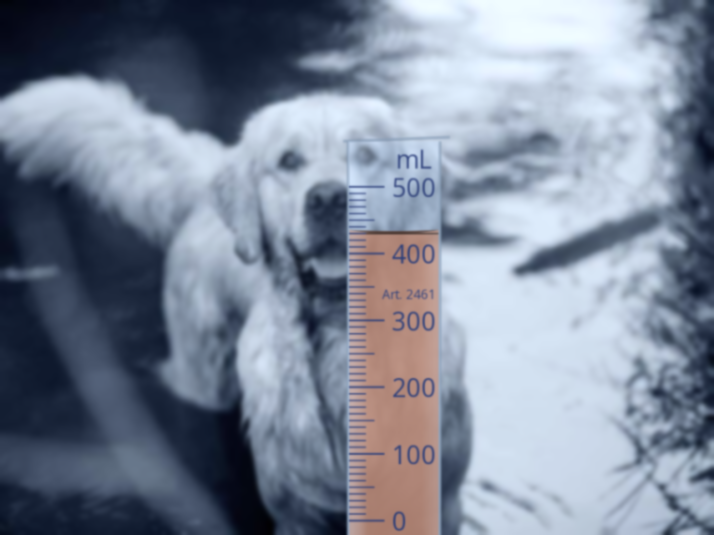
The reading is 430 mL
